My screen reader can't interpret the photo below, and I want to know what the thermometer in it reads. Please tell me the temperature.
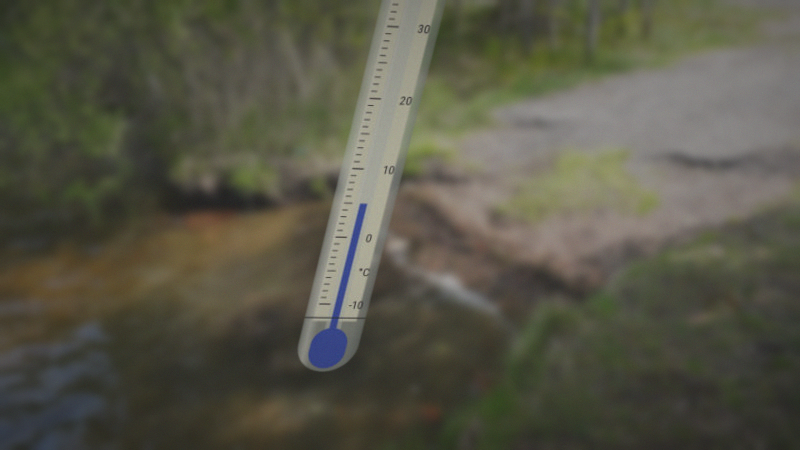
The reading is 5 °C
